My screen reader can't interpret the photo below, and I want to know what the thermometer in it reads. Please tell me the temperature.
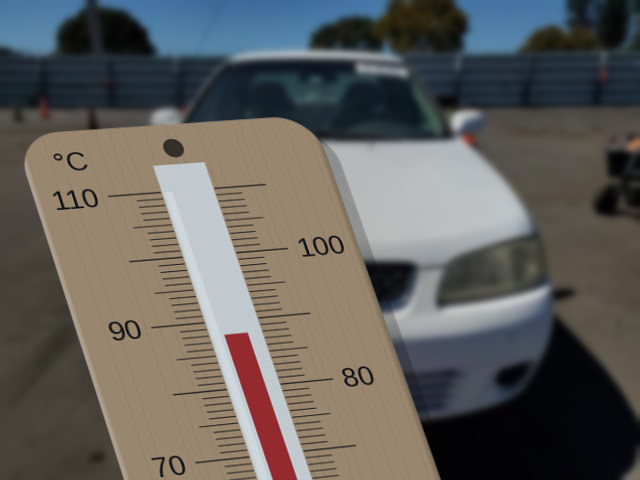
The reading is 88 °C
